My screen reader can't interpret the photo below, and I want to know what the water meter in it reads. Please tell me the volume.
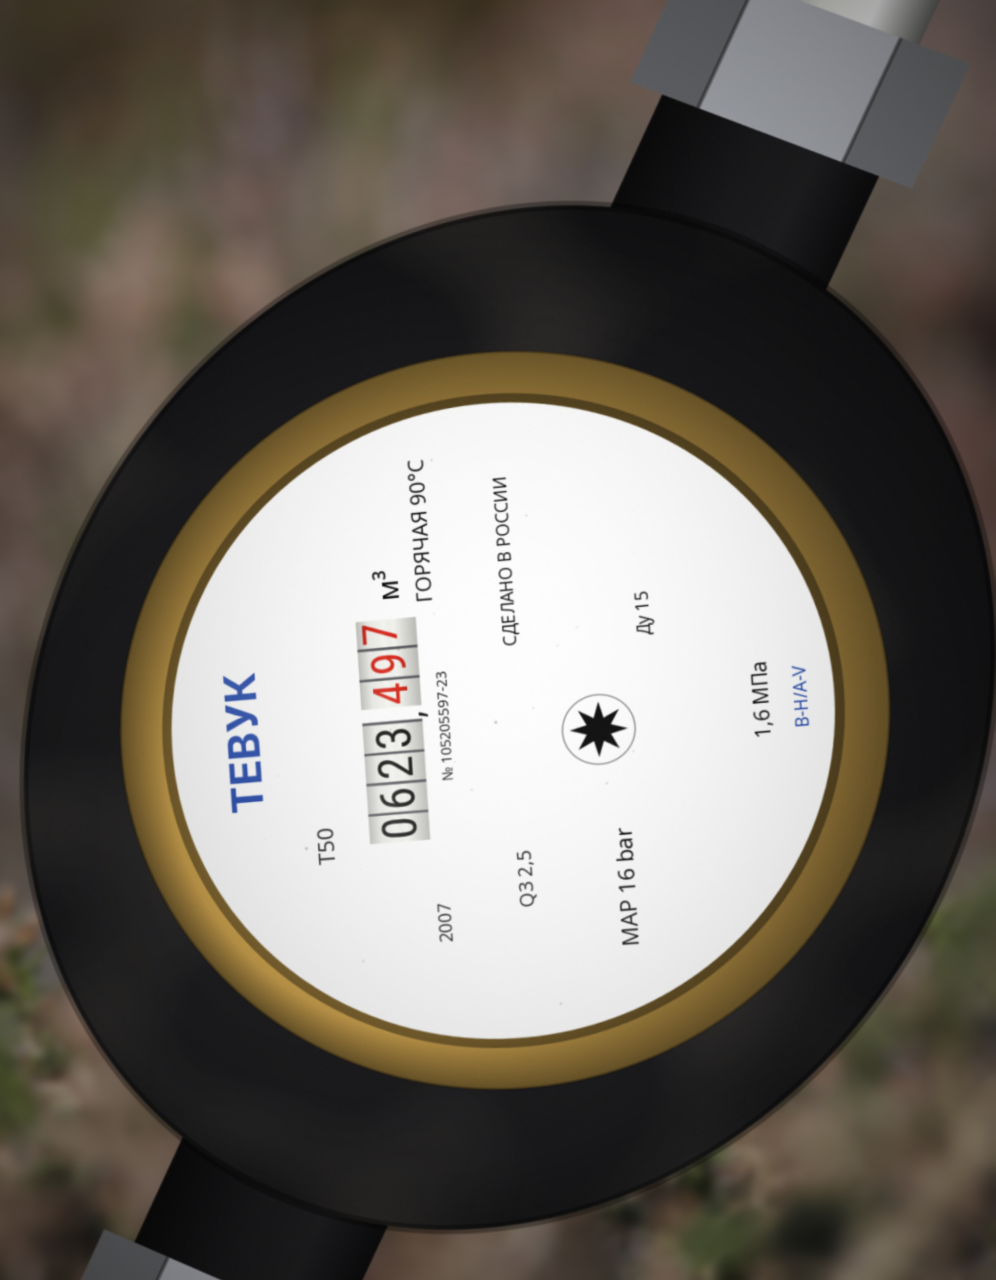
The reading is 623.497 m³
